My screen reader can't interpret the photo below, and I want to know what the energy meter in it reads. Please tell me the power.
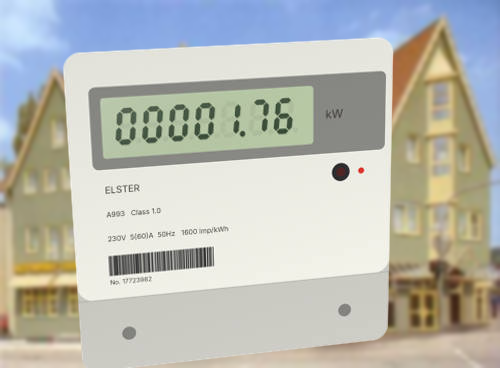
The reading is 1.76 kW
